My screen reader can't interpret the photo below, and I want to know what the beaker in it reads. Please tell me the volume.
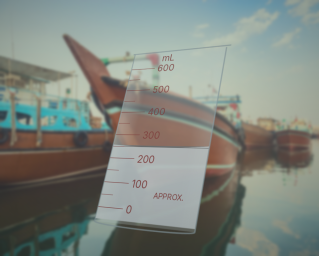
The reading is 250 mL
